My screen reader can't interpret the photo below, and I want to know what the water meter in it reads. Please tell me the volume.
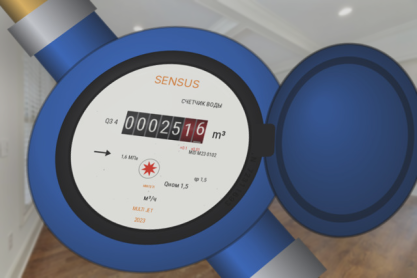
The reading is 25.16 m³
